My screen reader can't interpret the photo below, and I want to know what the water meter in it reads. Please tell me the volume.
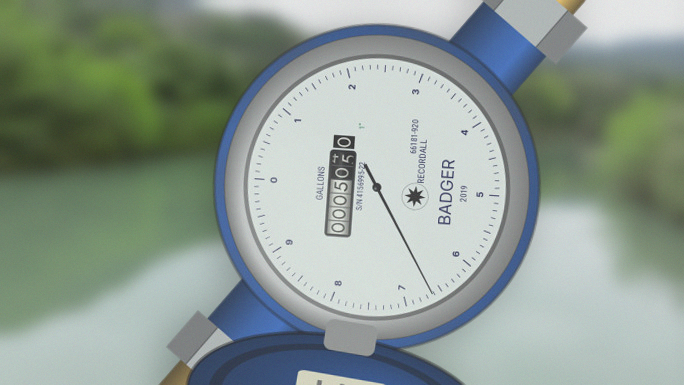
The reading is 5046.6 gal
